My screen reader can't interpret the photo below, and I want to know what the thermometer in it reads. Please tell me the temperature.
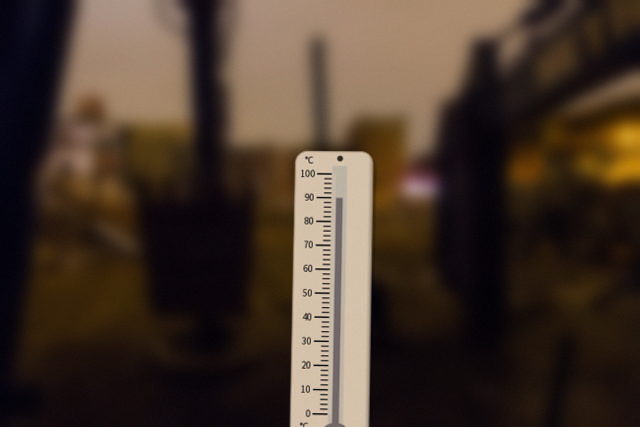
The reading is 90 °C
